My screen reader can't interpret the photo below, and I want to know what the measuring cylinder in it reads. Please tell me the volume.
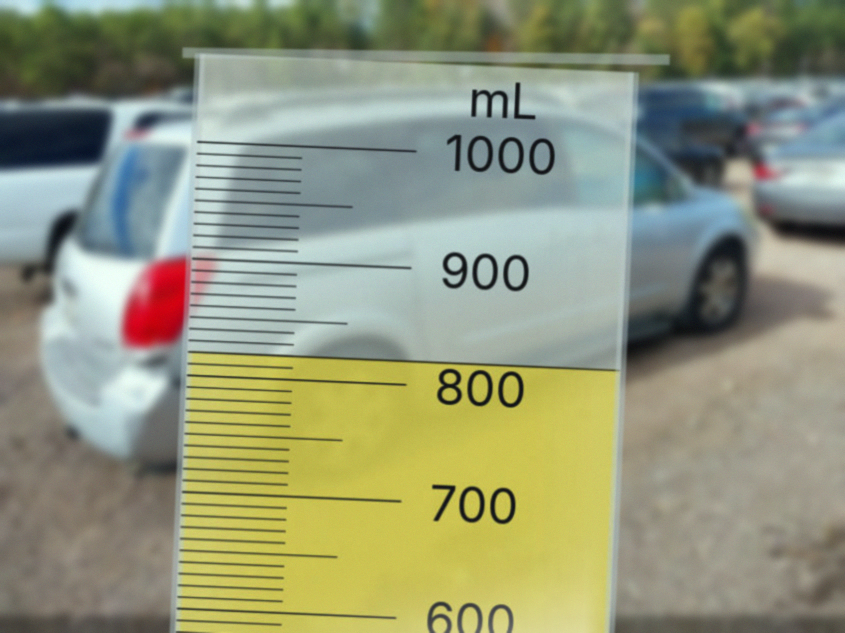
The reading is 820 mL
